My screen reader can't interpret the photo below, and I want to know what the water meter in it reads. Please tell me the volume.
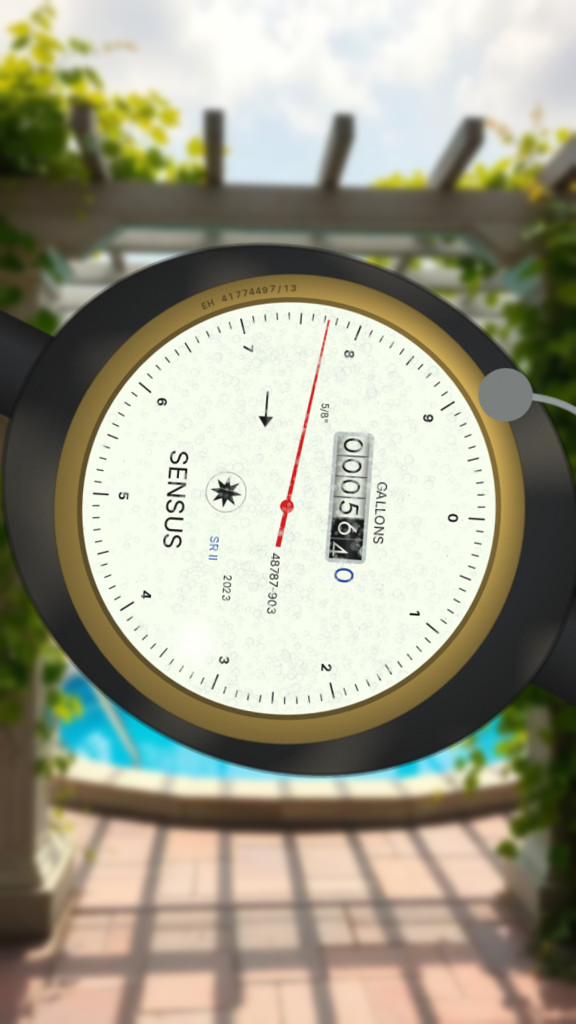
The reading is 5637.7 gal
